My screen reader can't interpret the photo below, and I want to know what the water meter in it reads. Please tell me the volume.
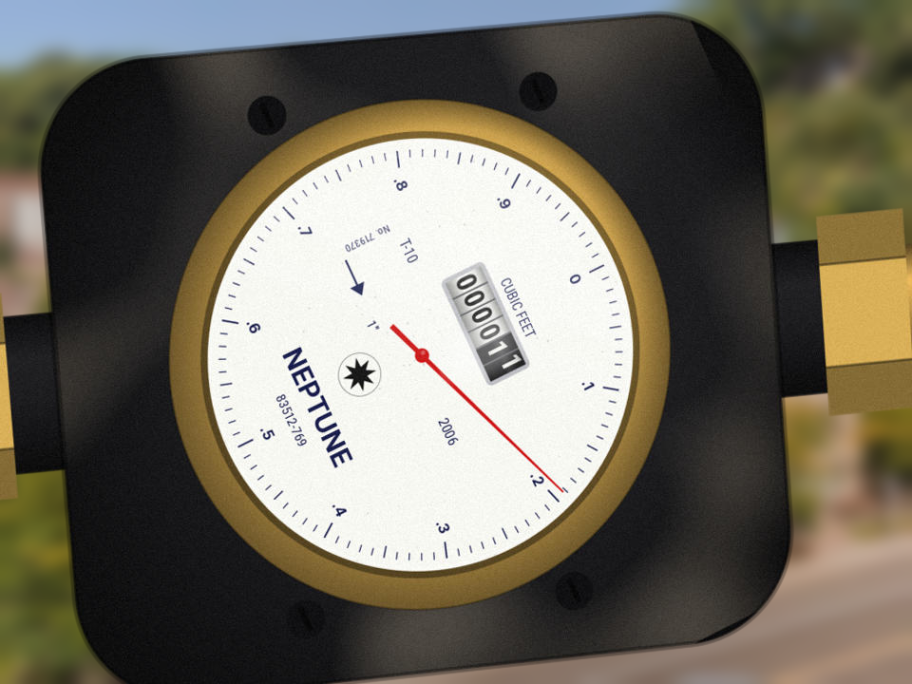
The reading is 11.19 ft³
